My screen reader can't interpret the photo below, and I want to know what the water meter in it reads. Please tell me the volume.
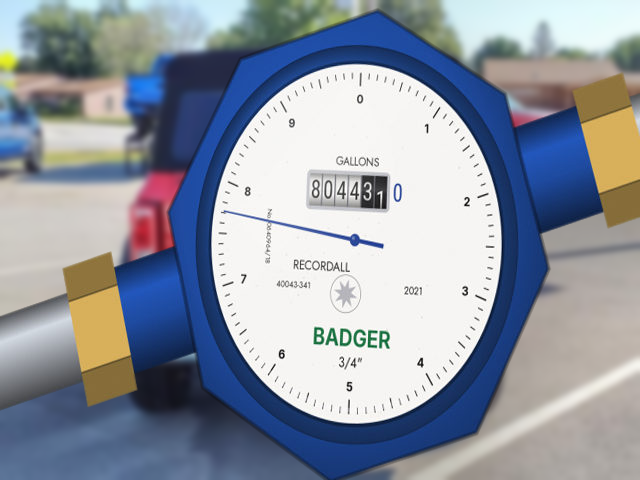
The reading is 8044307.7 gal
